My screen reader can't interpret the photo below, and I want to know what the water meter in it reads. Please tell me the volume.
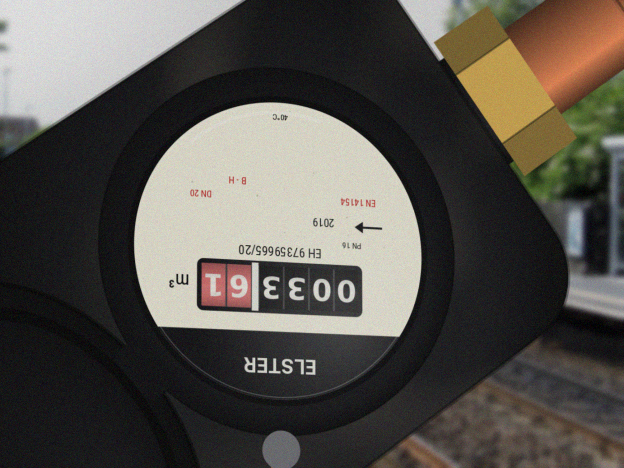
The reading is 33.61 m³
